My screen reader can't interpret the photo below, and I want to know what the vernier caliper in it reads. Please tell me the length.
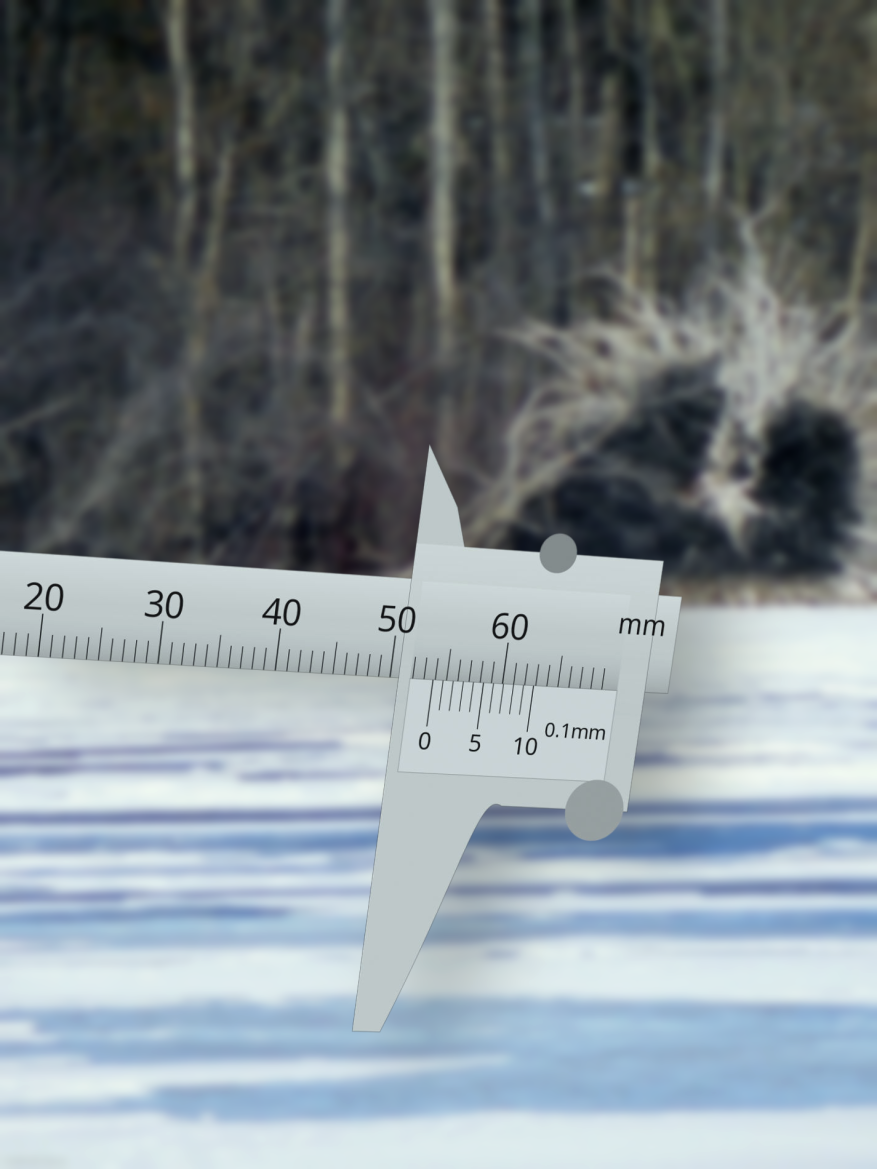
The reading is 53.8 mm
